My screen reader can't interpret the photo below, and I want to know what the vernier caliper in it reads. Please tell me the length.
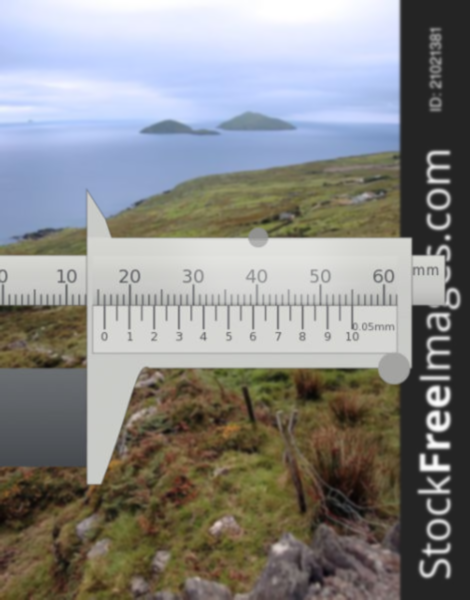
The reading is 16.0 mm
